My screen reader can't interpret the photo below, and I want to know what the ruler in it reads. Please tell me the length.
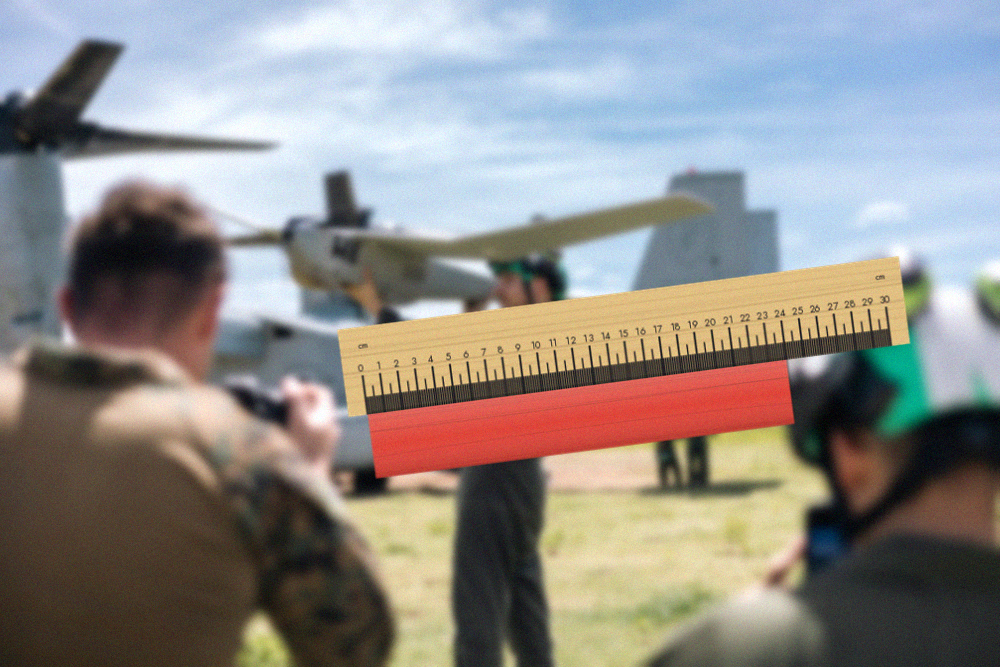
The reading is 24 cm
